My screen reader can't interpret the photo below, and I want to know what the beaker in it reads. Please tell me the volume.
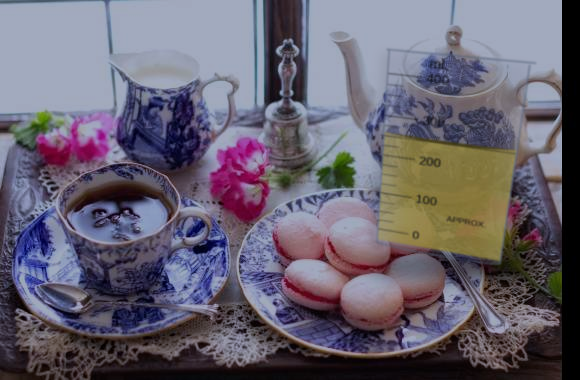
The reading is 250 mL
